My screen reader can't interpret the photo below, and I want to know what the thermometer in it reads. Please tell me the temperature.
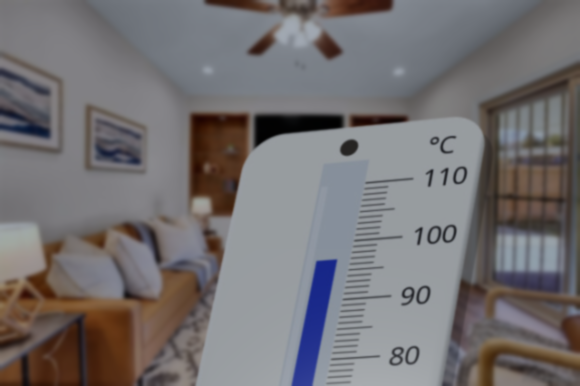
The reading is 97 °C
